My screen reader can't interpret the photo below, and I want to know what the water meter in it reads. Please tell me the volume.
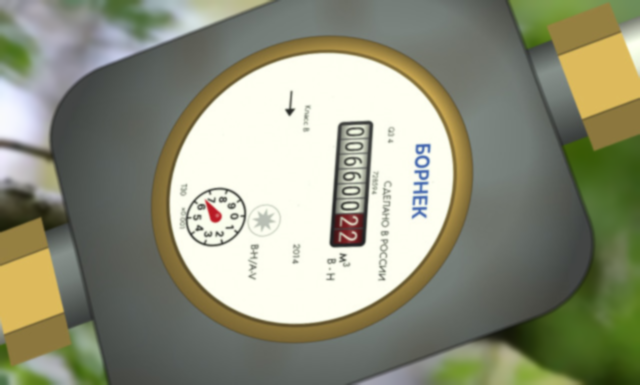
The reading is 6600.226 m³
